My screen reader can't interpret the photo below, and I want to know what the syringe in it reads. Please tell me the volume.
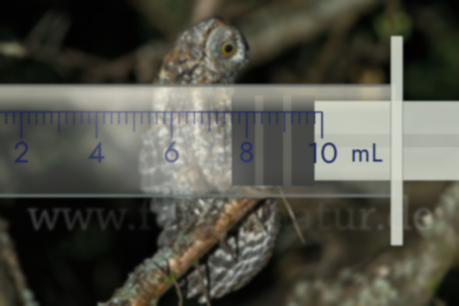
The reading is 7.6 mL
